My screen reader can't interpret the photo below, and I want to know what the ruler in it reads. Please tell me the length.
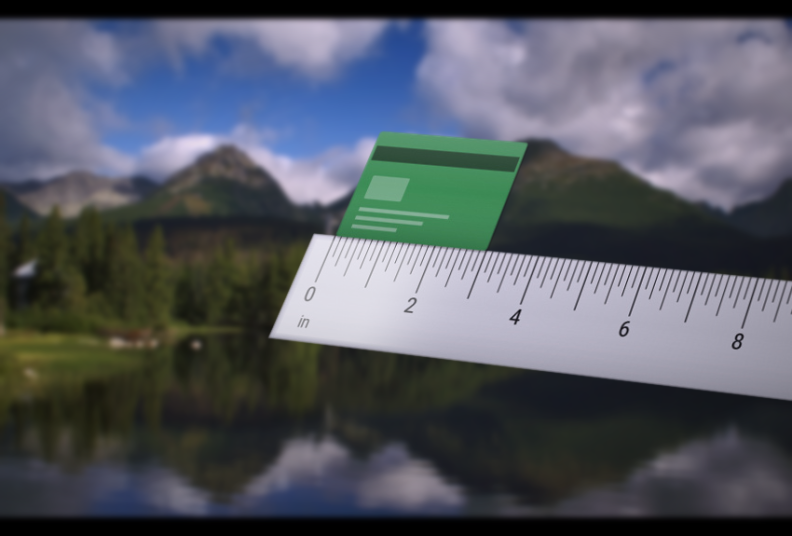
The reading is 3 in
